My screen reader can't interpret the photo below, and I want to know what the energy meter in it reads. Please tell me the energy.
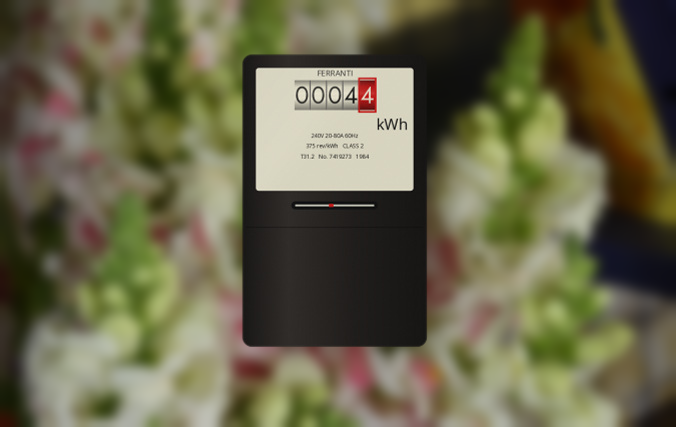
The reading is 4.4 kWh
